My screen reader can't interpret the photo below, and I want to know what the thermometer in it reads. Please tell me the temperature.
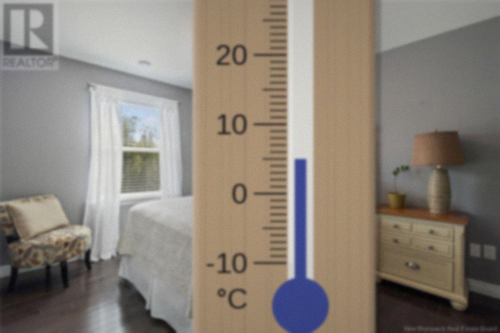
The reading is 5 °C
